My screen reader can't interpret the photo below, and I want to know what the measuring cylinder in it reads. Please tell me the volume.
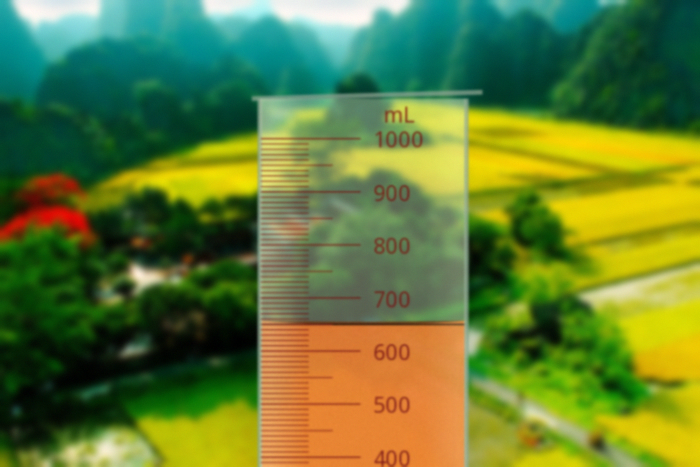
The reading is 650 mL
